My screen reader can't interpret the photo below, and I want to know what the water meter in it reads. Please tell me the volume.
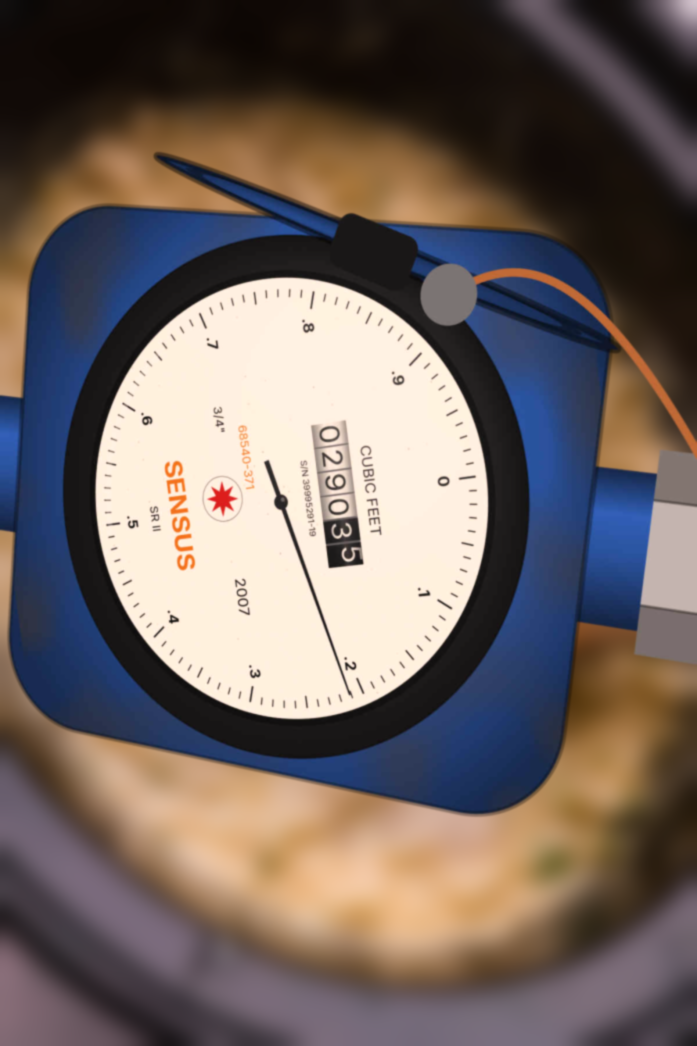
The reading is 29035.21 ft³
